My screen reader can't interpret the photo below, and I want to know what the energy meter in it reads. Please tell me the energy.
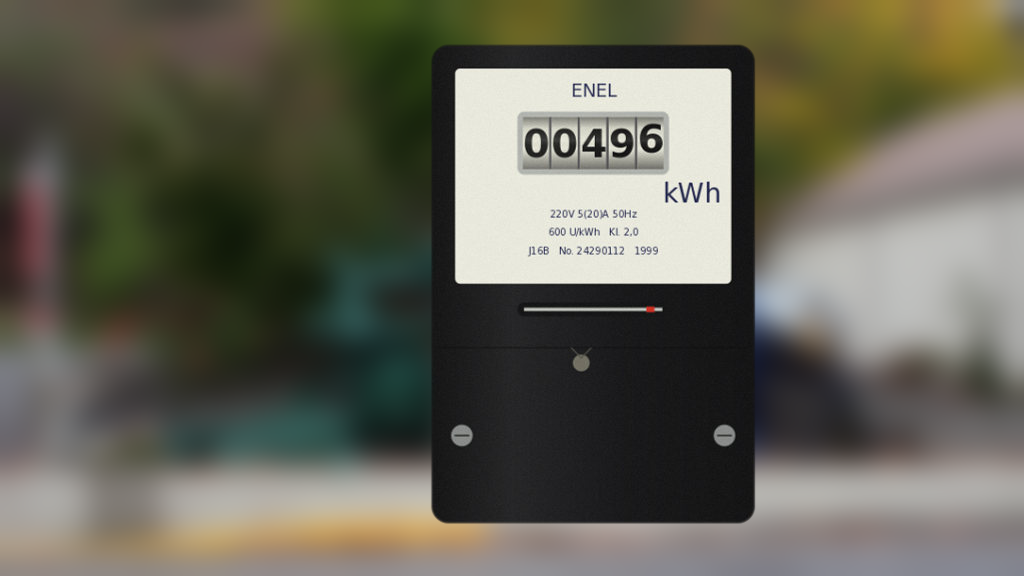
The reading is 496 kWh
